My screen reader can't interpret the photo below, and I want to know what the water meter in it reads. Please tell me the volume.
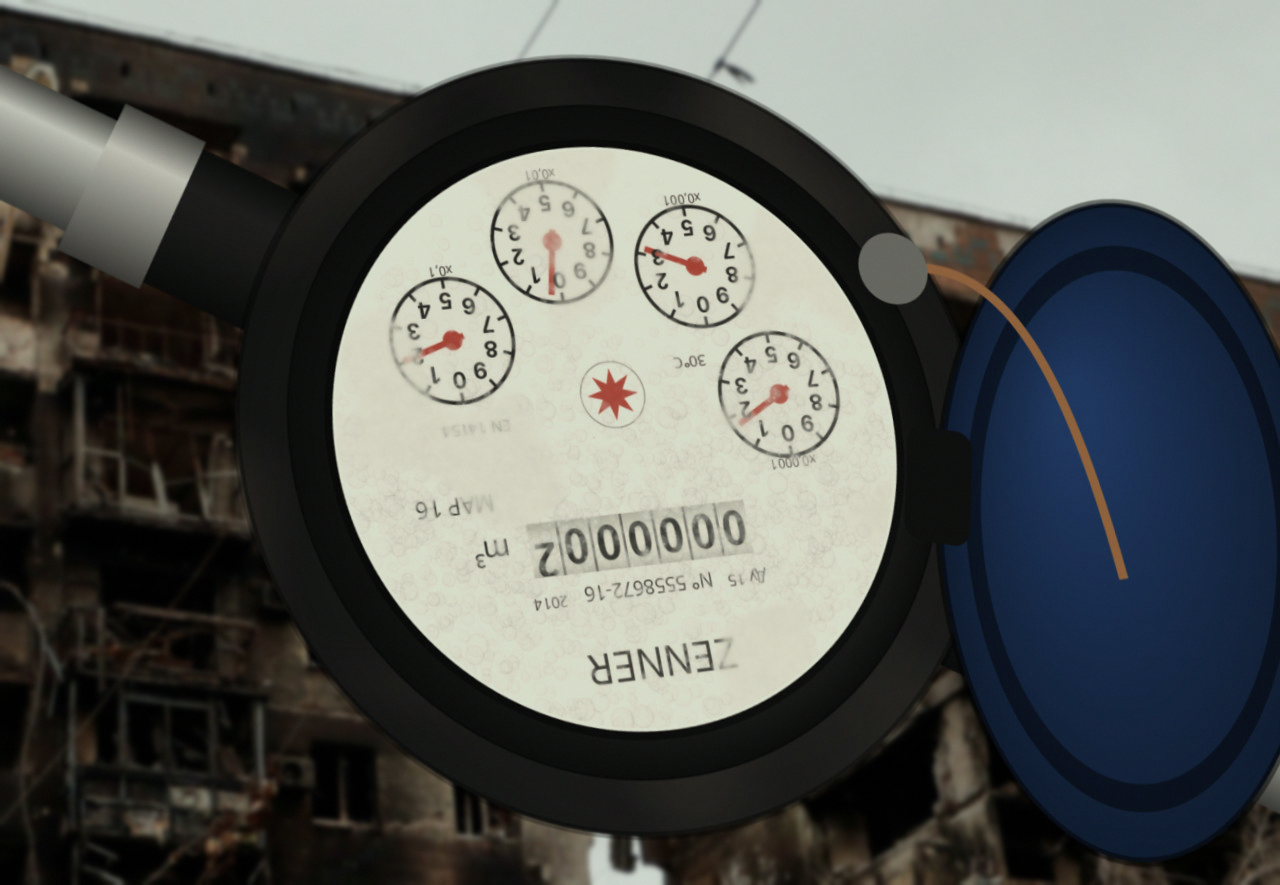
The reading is 2.2031 m³
